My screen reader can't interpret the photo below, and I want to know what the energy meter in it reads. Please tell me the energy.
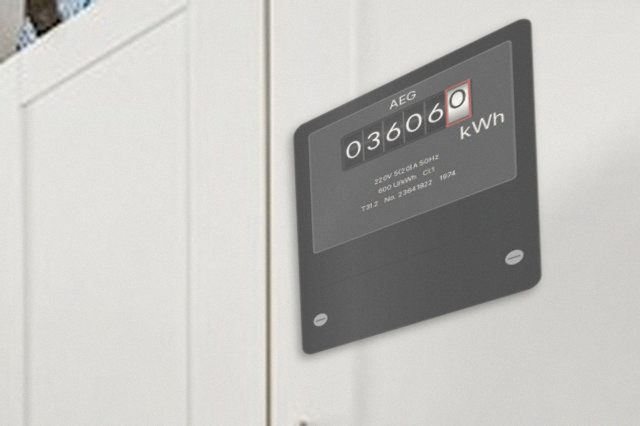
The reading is 3606.0 kWh
